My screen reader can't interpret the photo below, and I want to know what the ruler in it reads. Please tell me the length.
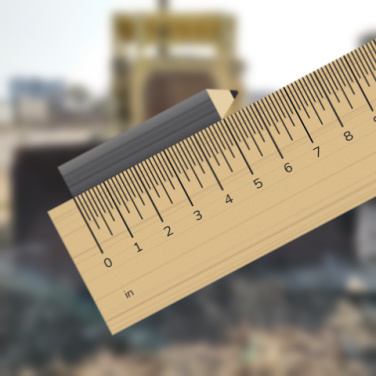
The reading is 5.75 in
